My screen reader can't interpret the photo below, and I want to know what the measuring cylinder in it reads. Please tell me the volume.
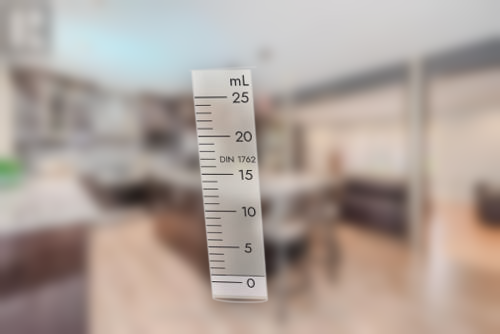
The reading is 1 mL
